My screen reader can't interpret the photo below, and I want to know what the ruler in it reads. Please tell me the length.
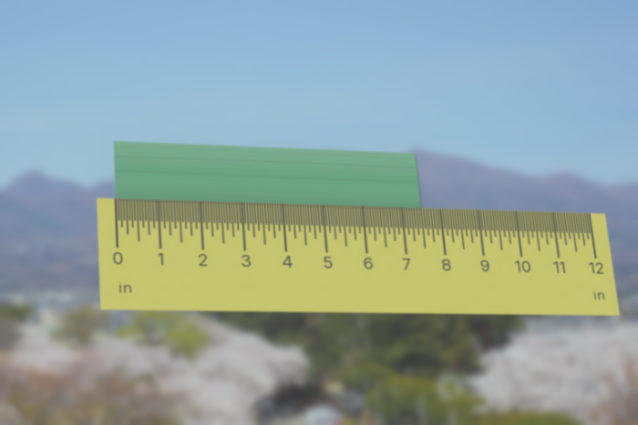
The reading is 7.5 in
